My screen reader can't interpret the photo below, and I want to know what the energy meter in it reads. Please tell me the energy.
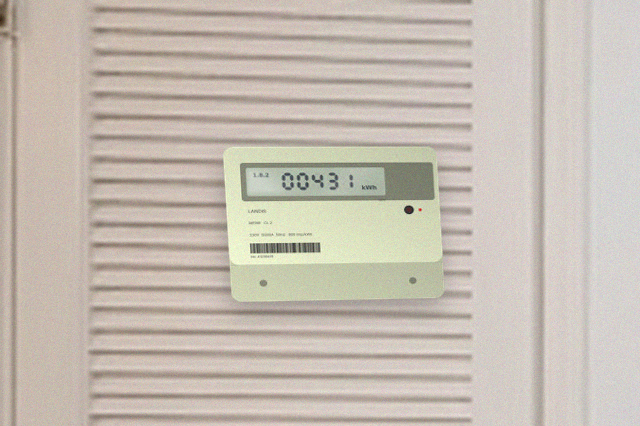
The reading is 431 kWh
